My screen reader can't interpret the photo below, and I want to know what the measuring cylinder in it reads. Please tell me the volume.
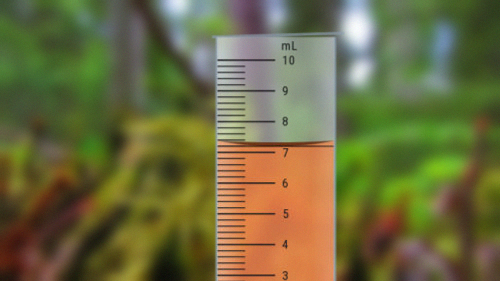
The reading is 7.2 mL
